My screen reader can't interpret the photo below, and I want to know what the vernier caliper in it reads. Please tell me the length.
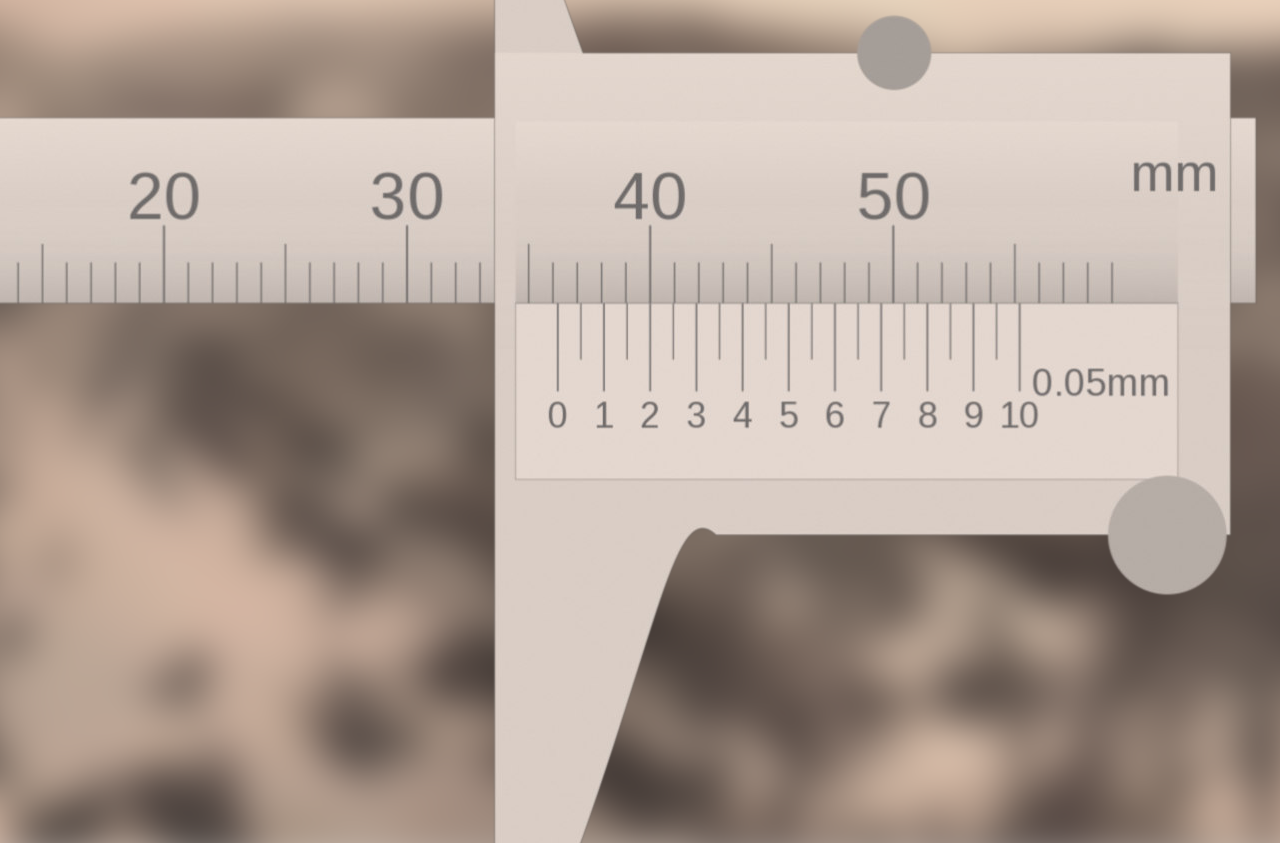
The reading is 36.2 mm
